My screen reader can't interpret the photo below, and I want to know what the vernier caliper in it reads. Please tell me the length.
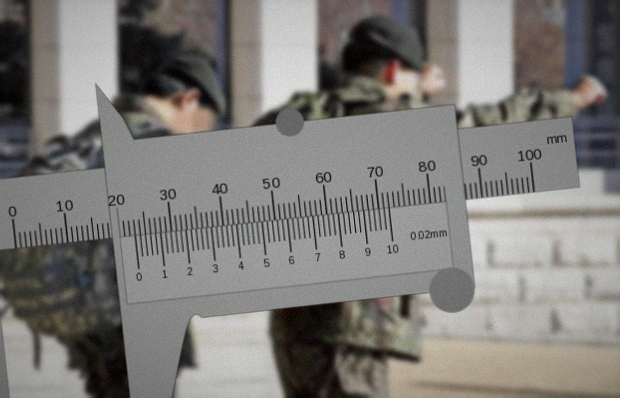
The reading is 23.0 mm
